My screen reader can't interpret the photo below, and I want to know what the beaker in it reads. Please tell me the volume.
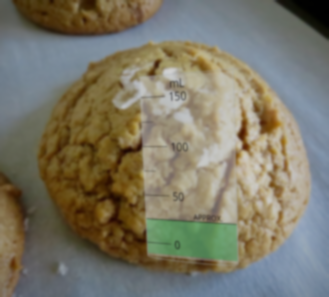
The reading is 25 mL
